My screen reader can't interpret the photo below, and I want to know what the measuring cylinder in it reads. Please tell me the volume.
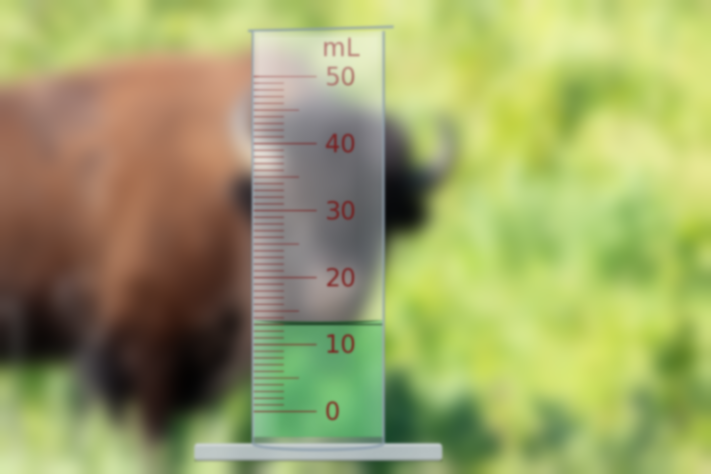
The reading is 13 mL
